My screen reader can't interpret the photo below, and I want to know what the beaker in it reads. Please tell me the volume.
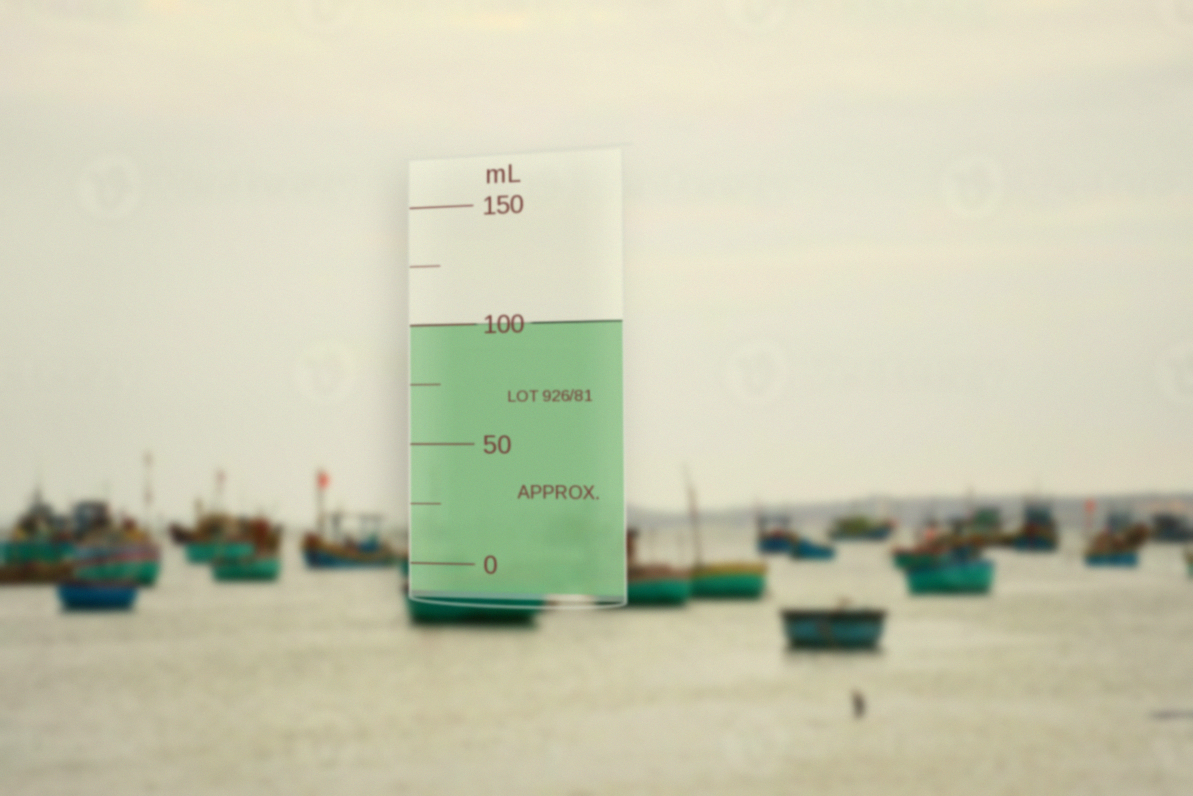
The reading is 100 mL
